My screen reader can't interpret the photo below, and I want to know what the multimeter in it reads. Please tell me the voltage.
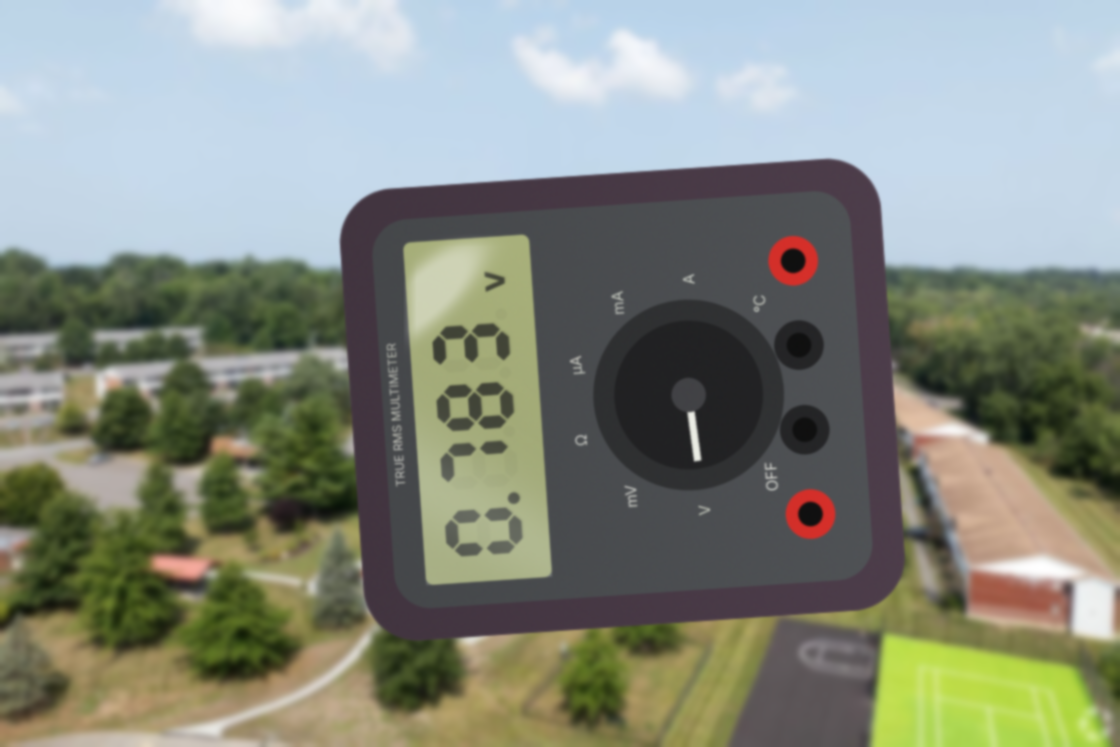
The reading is 0.783 V
